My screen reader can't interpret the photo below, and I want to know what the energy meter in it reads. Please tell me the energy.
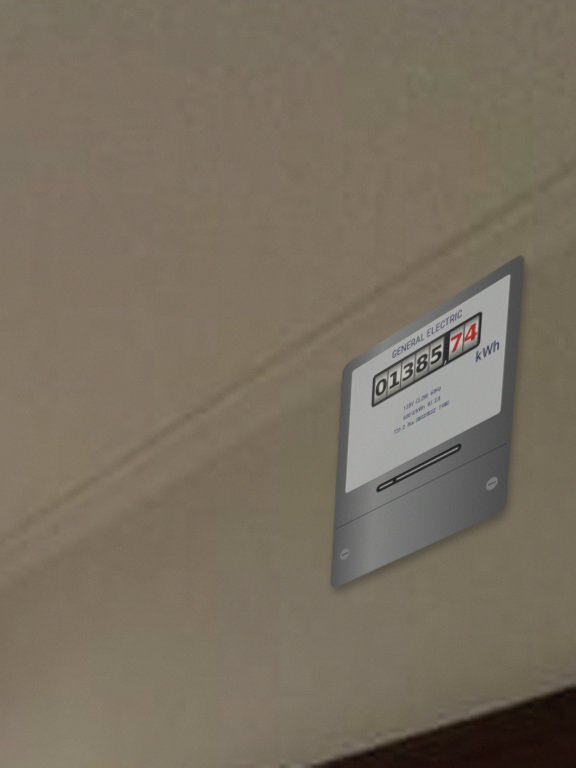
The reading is 1385.74 kWh
